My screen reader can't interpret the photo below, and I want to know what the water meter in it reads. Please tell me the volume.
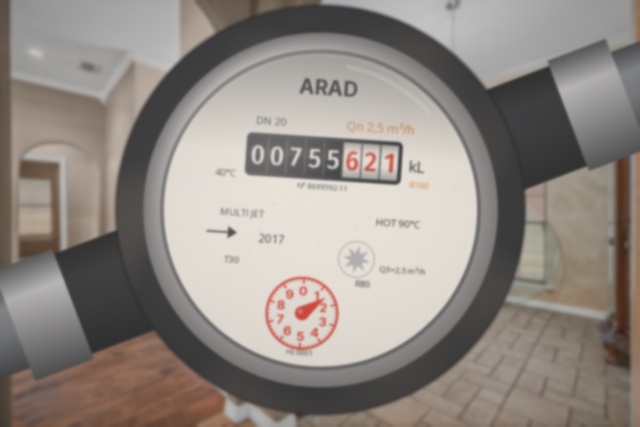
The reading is 755.6211 kL
